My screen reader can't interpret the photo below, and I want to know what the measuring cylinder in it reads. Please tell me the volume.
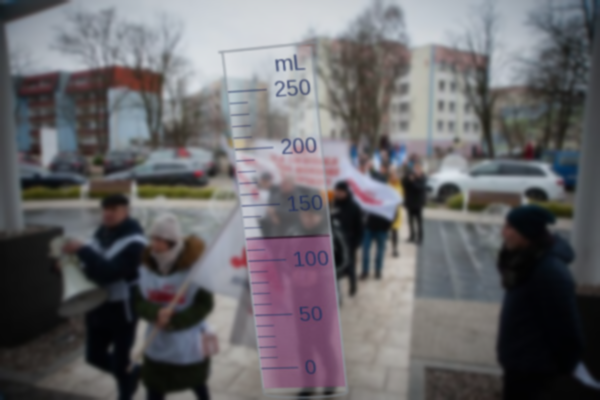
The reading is 120 mL
